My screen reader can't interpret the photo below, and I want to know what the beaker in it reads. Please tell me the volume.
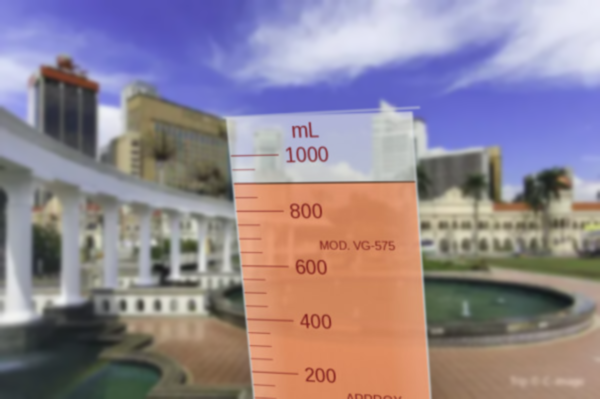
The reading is 900 mL
